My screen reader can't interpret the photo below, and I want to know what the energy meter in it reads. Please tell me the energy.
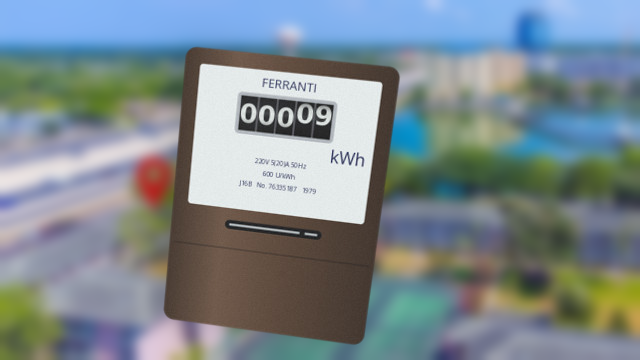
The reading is 9 kWh
